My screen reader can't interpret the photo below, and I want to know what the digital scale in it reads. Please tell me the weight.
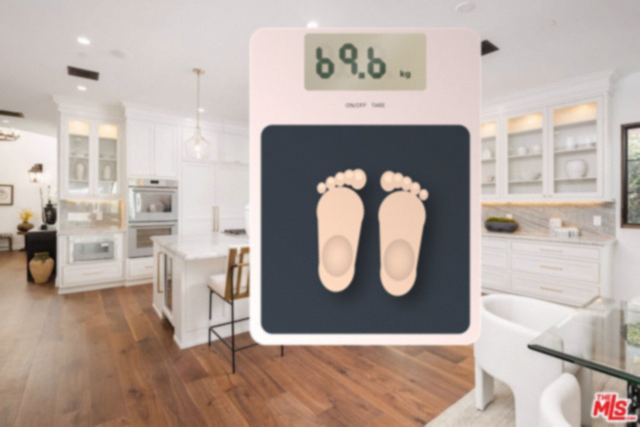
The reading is 69.6 kg
